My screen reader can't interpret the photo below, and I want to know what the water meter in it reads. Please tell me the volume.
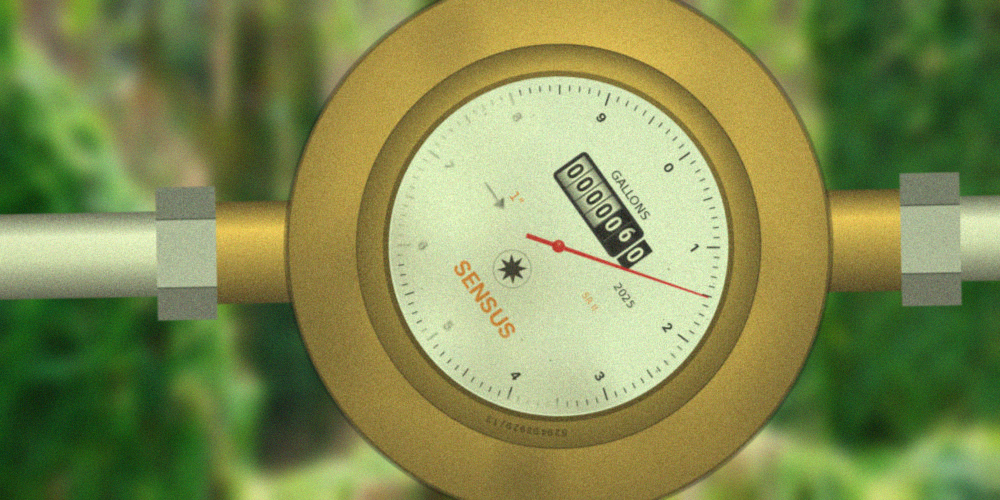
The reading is 61.5 gal
